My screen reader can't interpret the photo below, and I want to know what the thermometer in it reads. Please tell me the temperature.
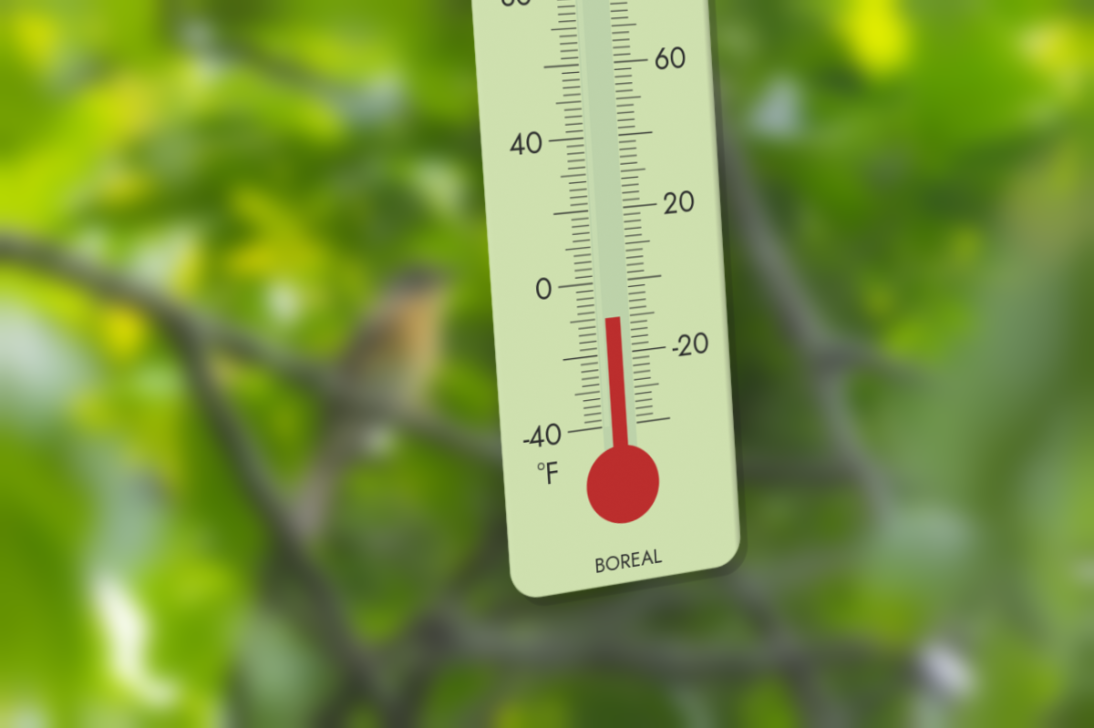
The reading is -10 °F
